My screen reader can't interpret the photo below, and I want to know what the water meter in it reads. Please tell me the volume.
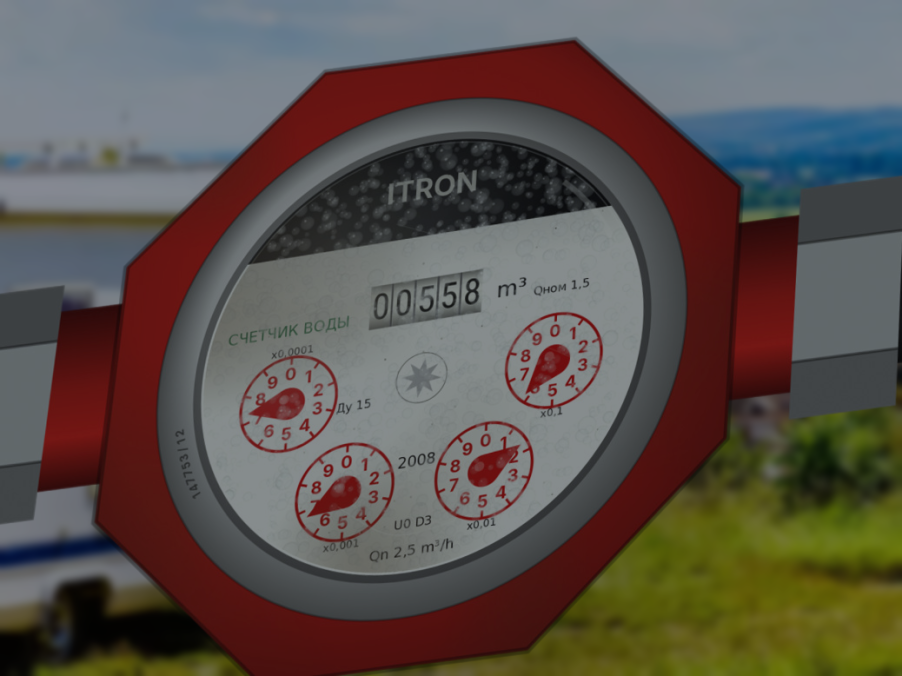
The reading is 558.6167 m³
